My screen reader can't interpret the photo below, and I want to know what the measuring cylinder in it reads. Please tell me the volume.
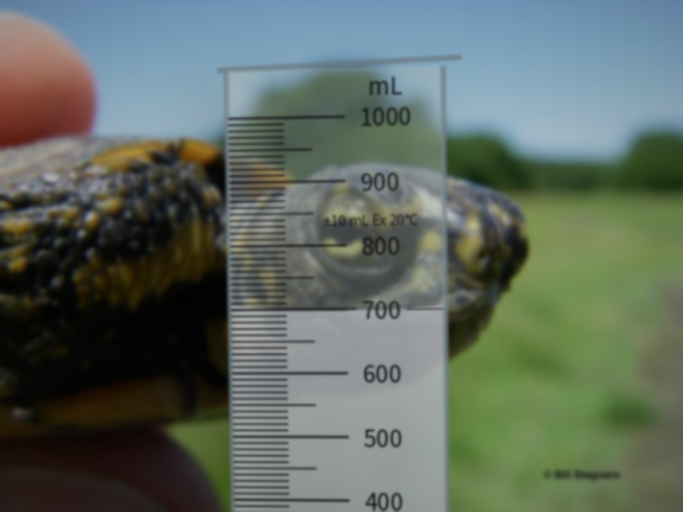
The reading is 700 mL
